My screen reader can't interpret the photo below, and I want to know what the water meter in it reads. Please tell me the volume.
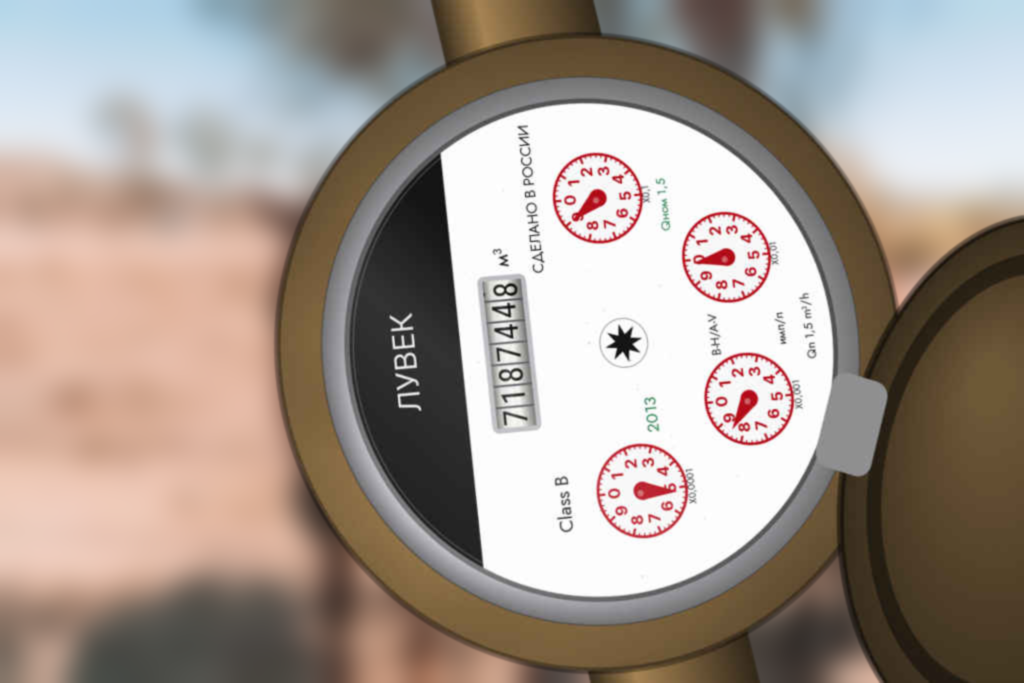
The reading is 7187447.8985 m³
